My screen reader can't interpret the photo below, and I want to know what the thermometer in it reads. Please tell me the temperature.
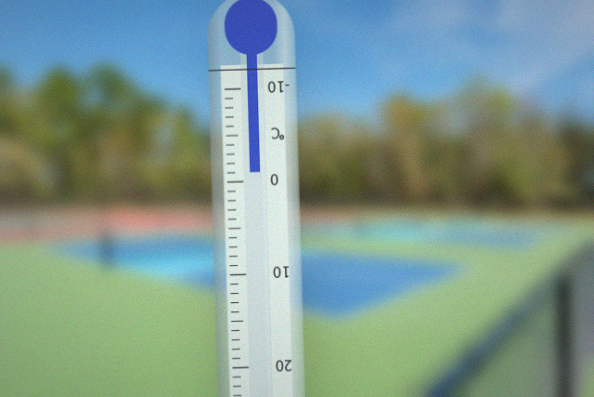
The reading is -1 °C
